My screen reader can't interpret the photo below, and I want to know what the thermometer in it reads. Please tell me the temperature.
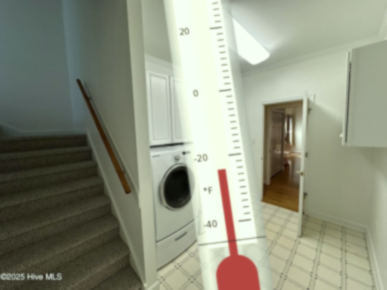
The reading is -24 °F
